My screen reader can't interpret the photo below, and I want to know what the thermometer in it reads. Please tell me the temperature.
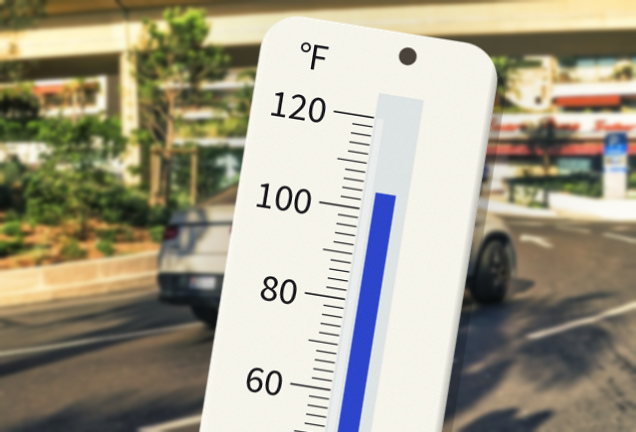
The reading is 104 °F
